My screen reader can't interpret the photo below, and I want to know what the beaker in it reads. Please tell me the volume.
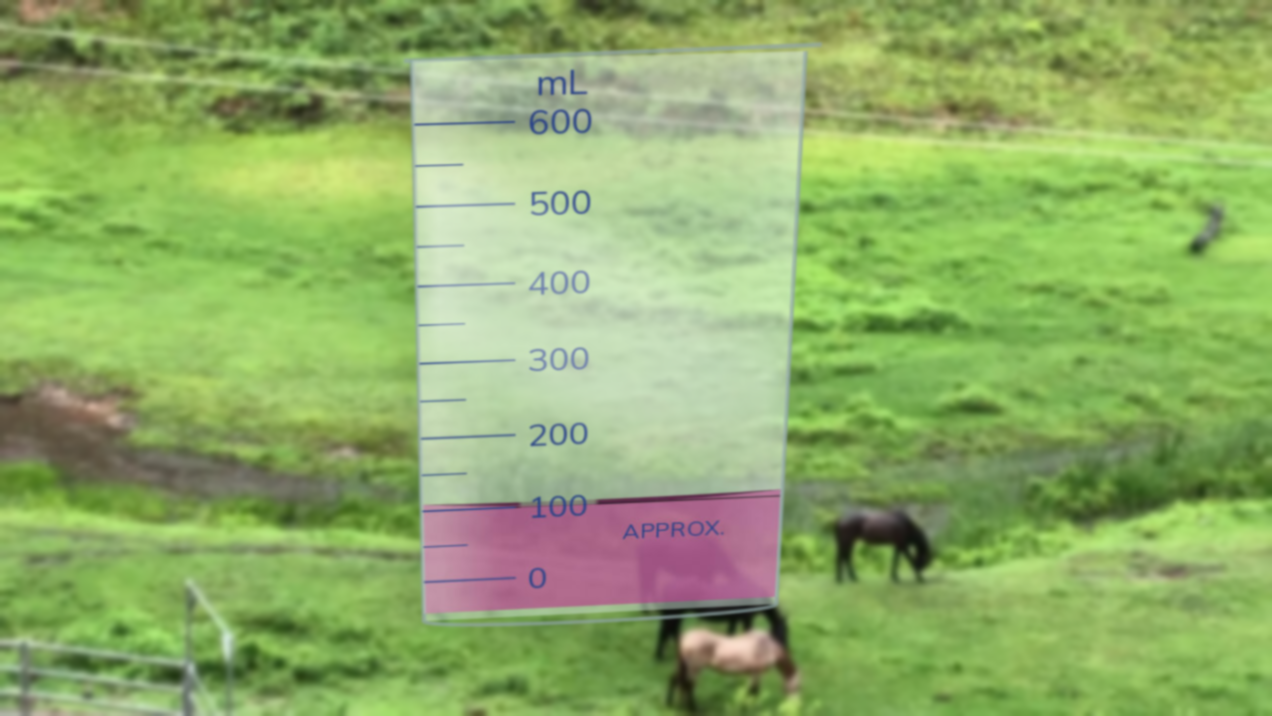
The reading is 100 mL
